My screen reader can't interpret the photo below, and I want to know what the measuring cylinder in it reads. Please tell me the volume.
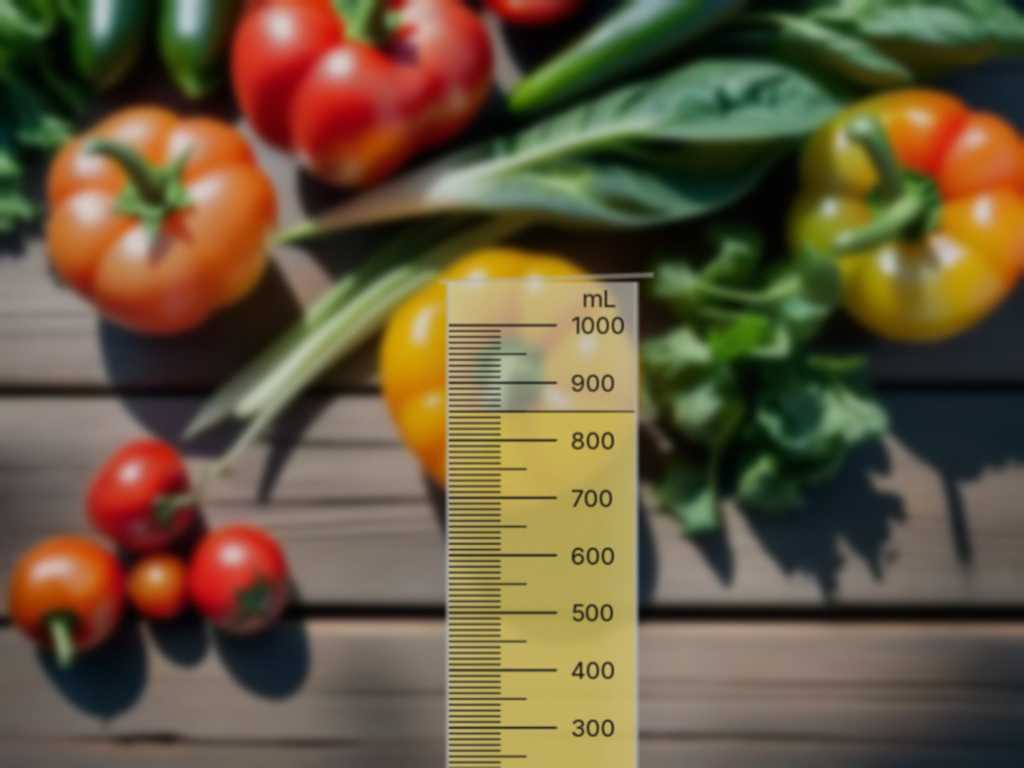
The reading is 850 mL
